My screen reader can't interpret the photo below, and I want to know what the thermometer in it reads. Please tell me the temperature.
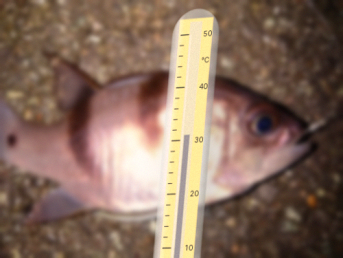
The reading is 31 °C
